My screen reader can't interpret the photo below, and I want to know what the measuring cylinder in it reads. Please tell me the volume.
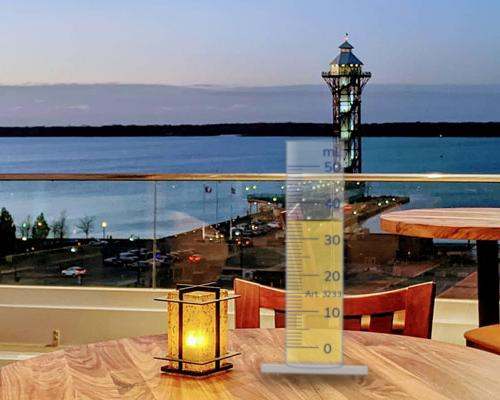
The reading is 35 mL
